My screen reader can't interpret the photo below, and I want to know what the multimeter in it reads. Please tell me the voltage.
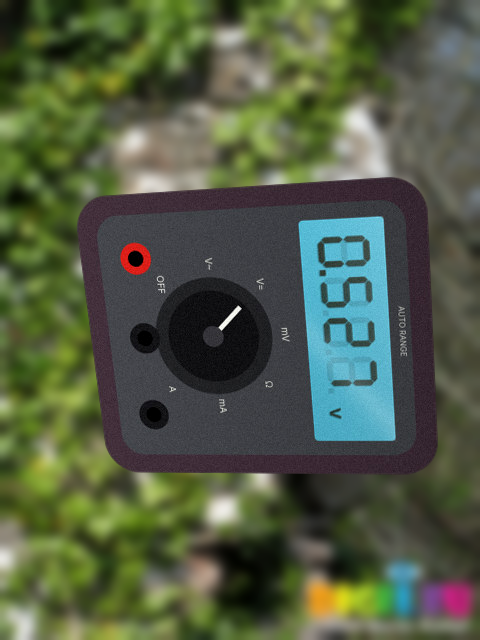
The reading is 0.527 V
